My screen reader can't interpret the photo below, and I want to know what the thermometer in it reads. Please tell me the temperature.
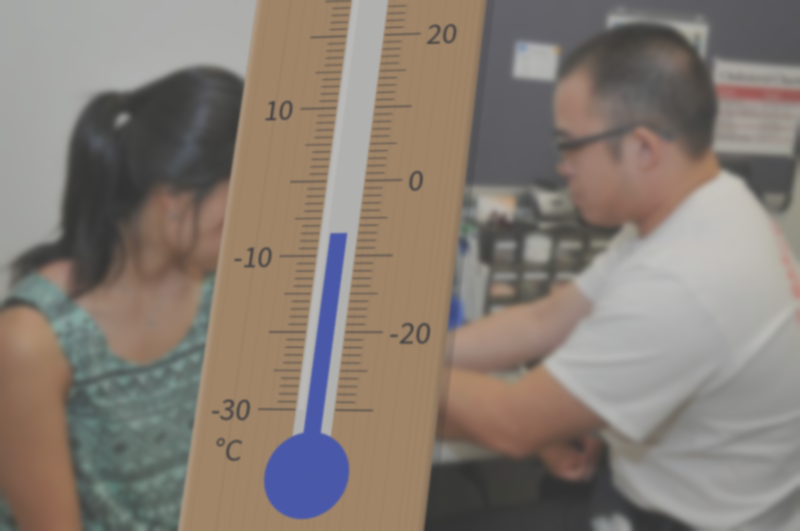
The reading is -7 °C
